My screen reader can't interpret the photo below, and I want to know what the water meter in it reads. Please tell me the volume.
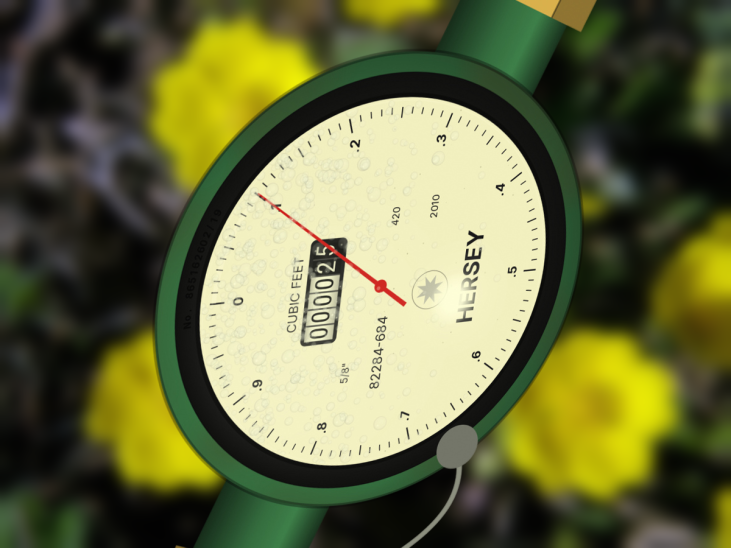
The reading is 25.10 ft³
